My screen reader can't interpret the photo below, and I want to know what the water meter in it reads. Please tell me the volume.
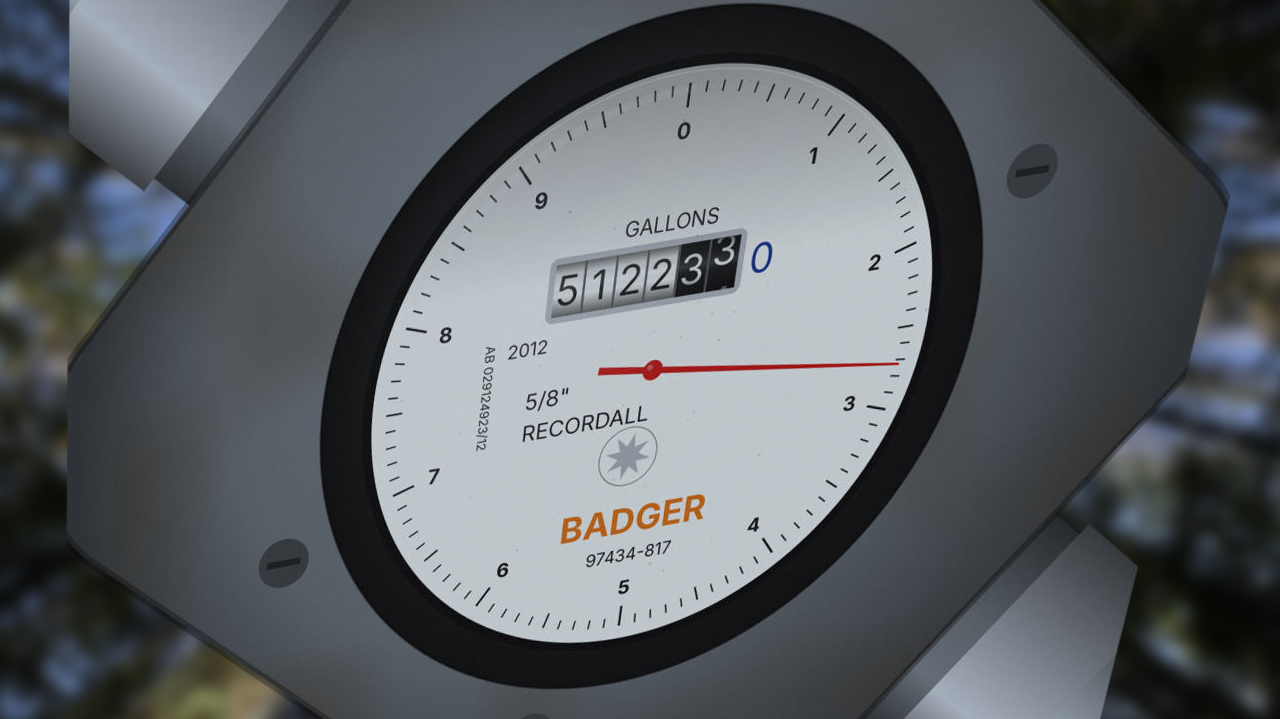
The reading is 5122332.7 gal
